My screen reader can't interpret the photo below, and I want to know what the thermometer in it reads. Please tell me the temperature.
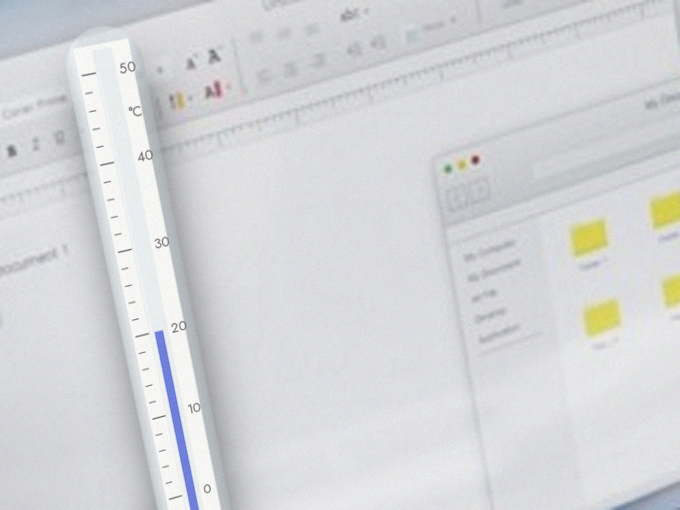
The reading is 20 °C
